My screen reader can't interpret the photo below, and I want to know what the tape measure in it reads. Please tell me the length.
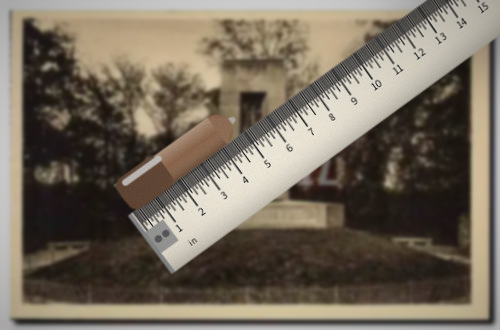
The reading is 5 in
